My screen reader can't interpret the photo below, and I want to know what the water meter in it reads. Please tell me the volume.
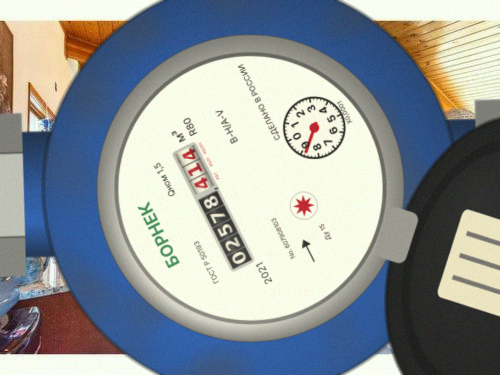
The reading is 2578.4138 m³
